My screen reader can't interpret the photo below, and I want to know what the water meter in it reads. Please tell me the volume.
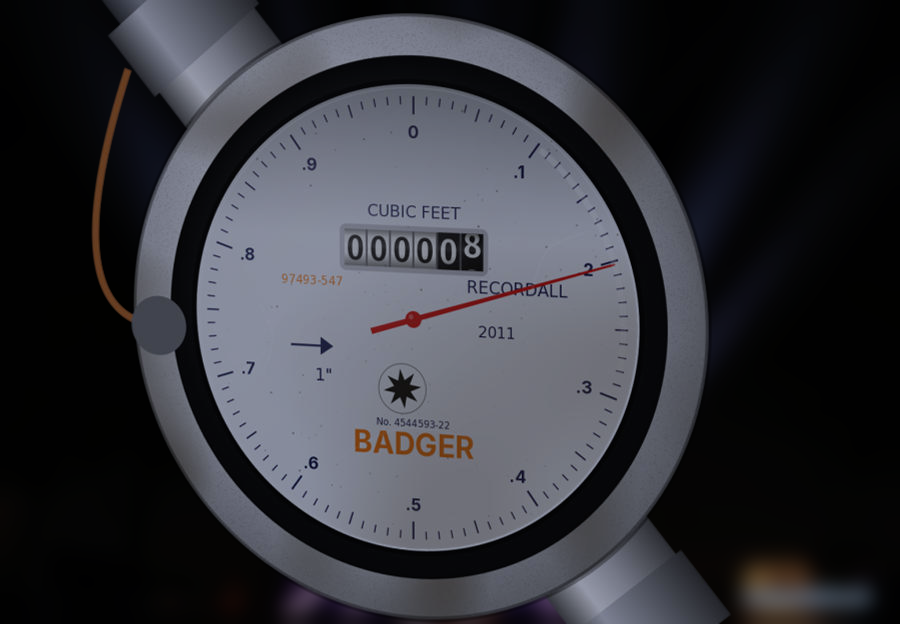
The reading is 8.20 ft³
